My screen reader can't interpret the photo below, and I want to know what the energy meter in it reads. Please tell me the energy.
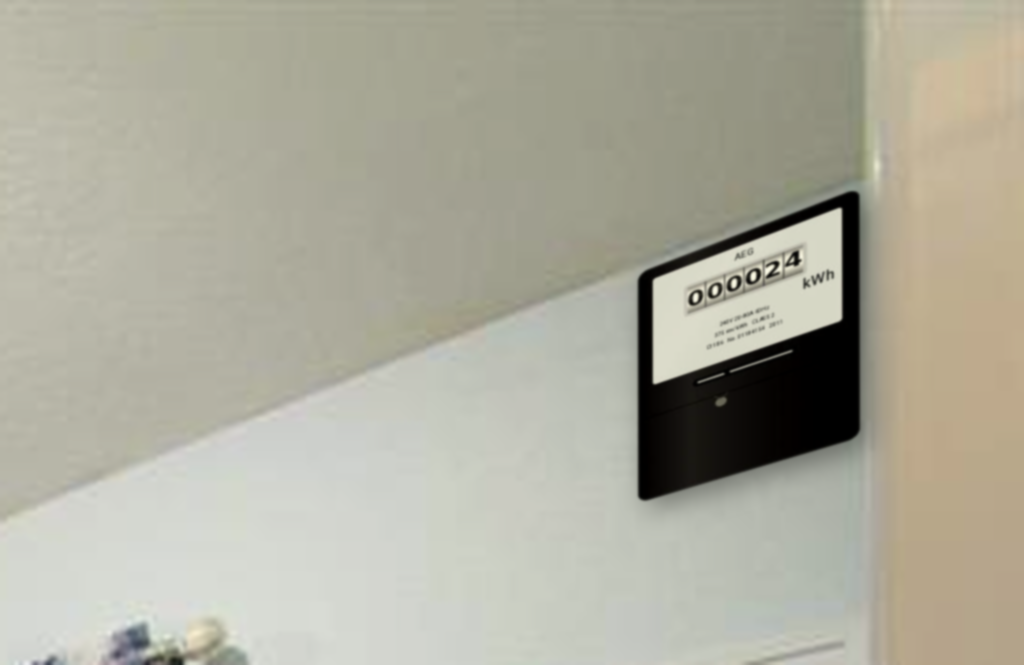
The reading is 24 kWh
